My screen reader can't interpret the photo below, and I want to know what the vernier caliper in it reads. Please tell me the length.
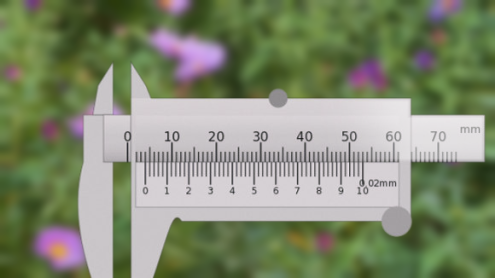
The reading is 4.0 mm
